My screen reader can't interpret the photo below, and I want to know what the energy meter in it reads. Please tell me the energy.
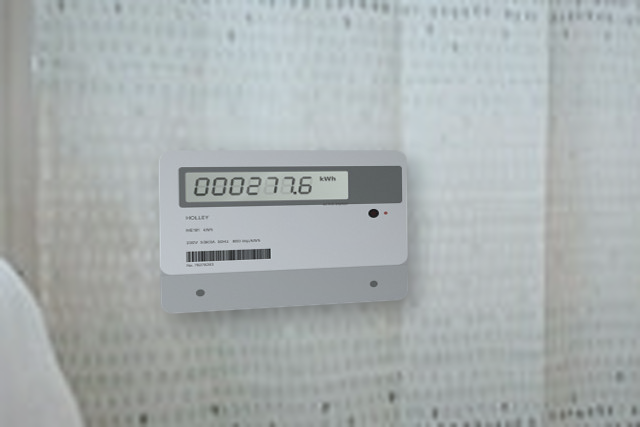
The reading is 277.6 kWh
